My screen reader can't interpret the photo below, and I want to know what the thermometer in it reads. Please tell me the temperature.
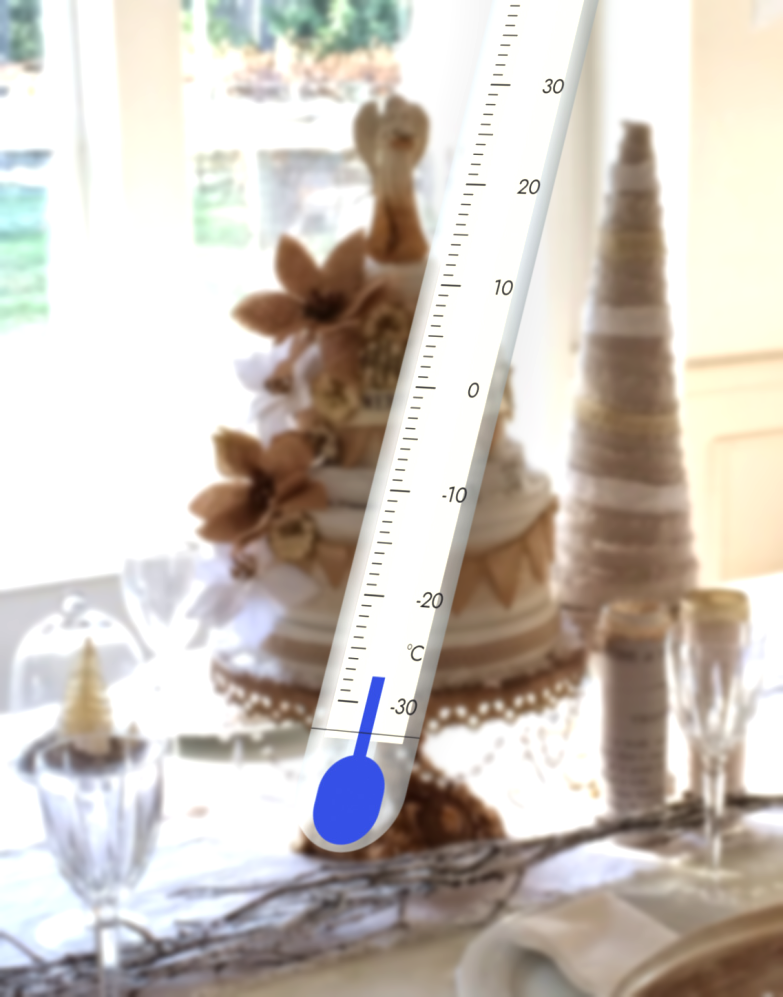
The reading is -27.5 °C
